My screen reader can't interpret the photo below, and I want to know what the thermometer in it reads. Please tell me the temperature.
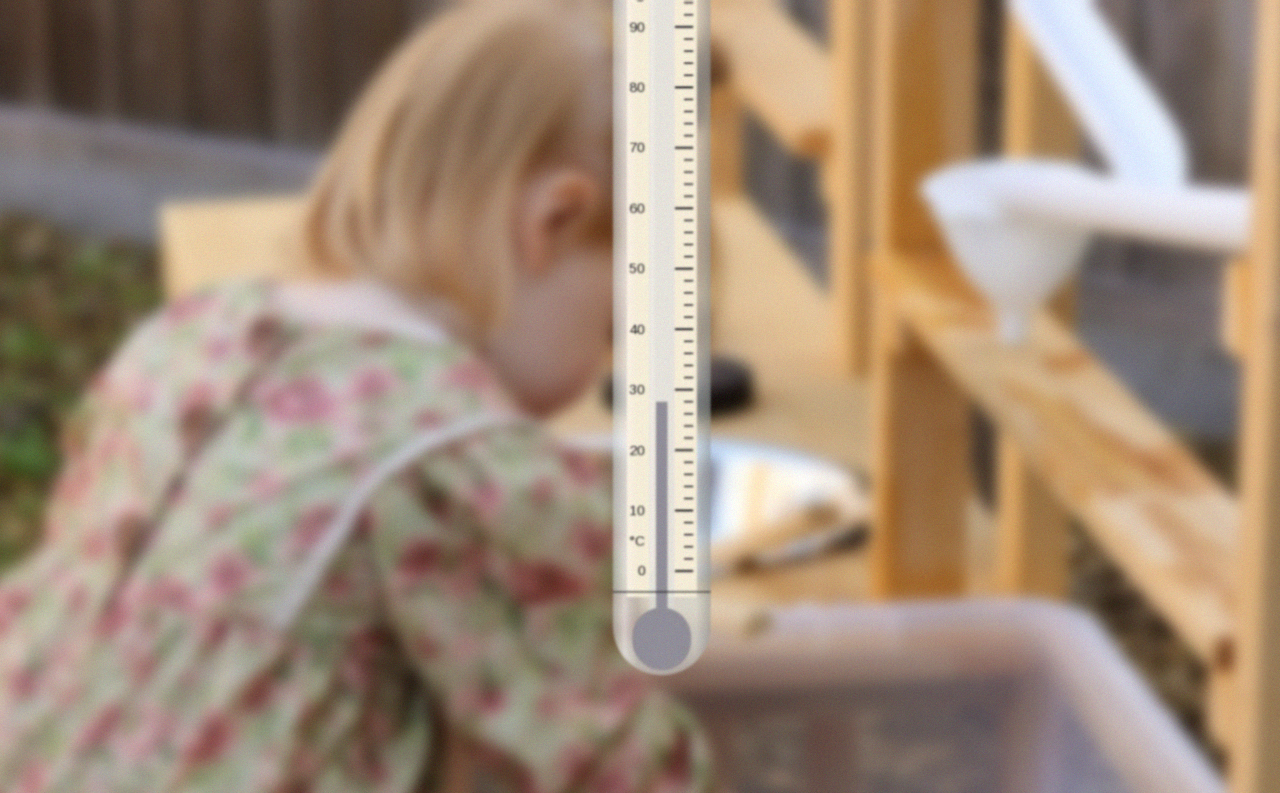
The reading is 28 °C
